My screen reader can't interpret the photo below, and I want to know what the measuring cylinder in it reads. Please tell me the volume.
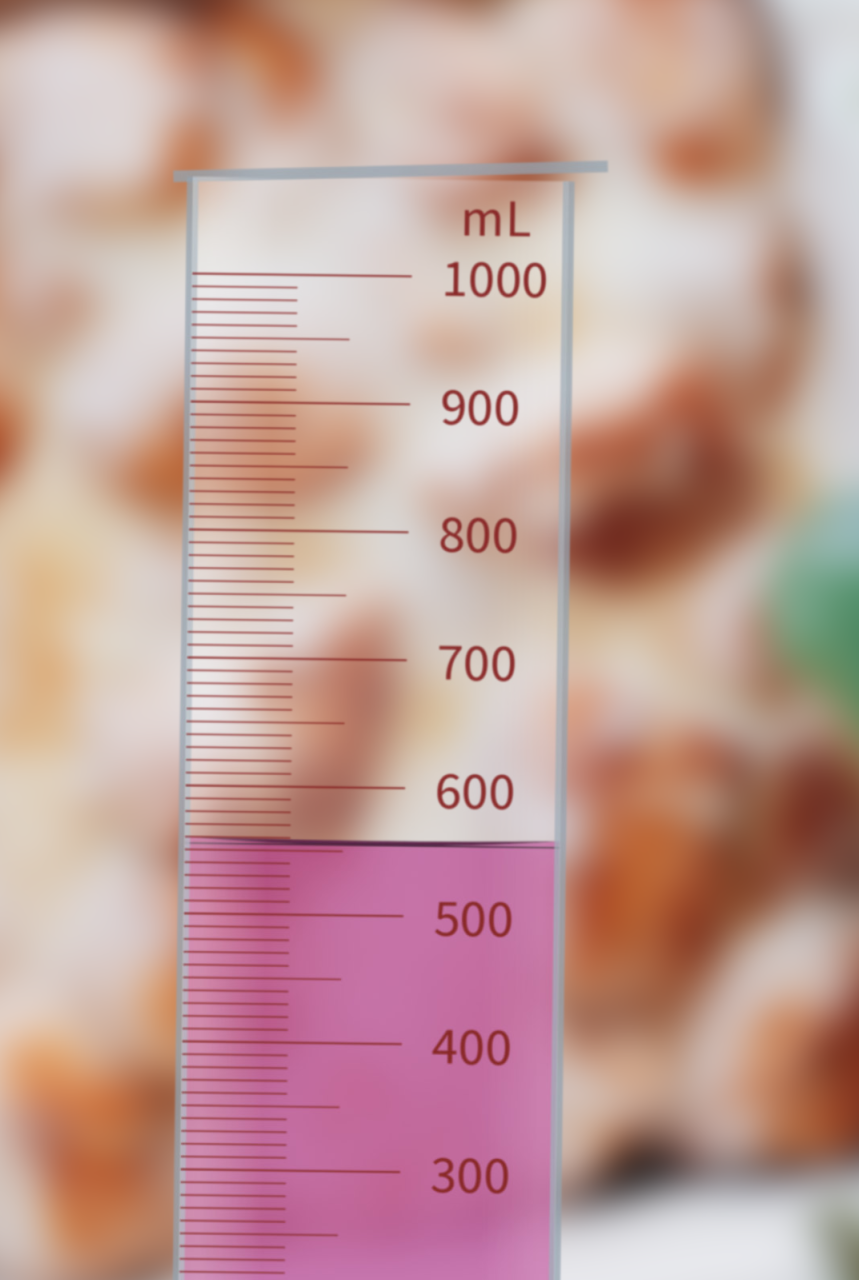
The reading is 555 mL
